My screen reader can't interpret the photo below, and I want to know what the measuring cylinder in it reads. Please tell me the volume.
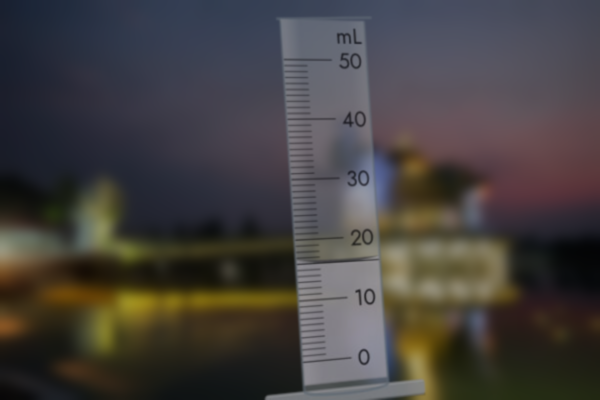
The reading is 16 mL
